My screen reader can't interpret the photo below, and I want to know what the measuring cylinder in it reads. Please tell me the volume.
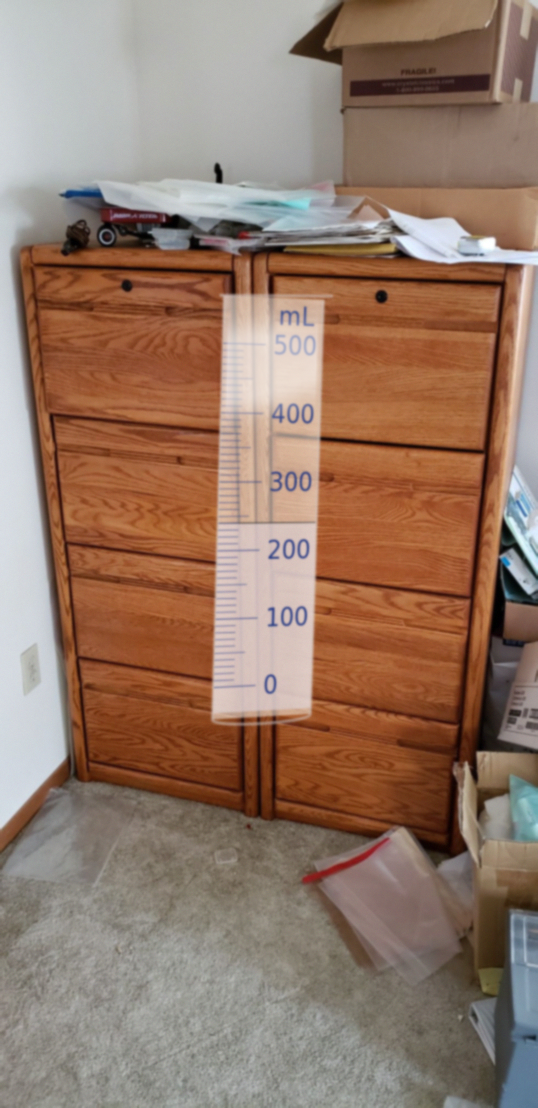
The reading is 240 mL
